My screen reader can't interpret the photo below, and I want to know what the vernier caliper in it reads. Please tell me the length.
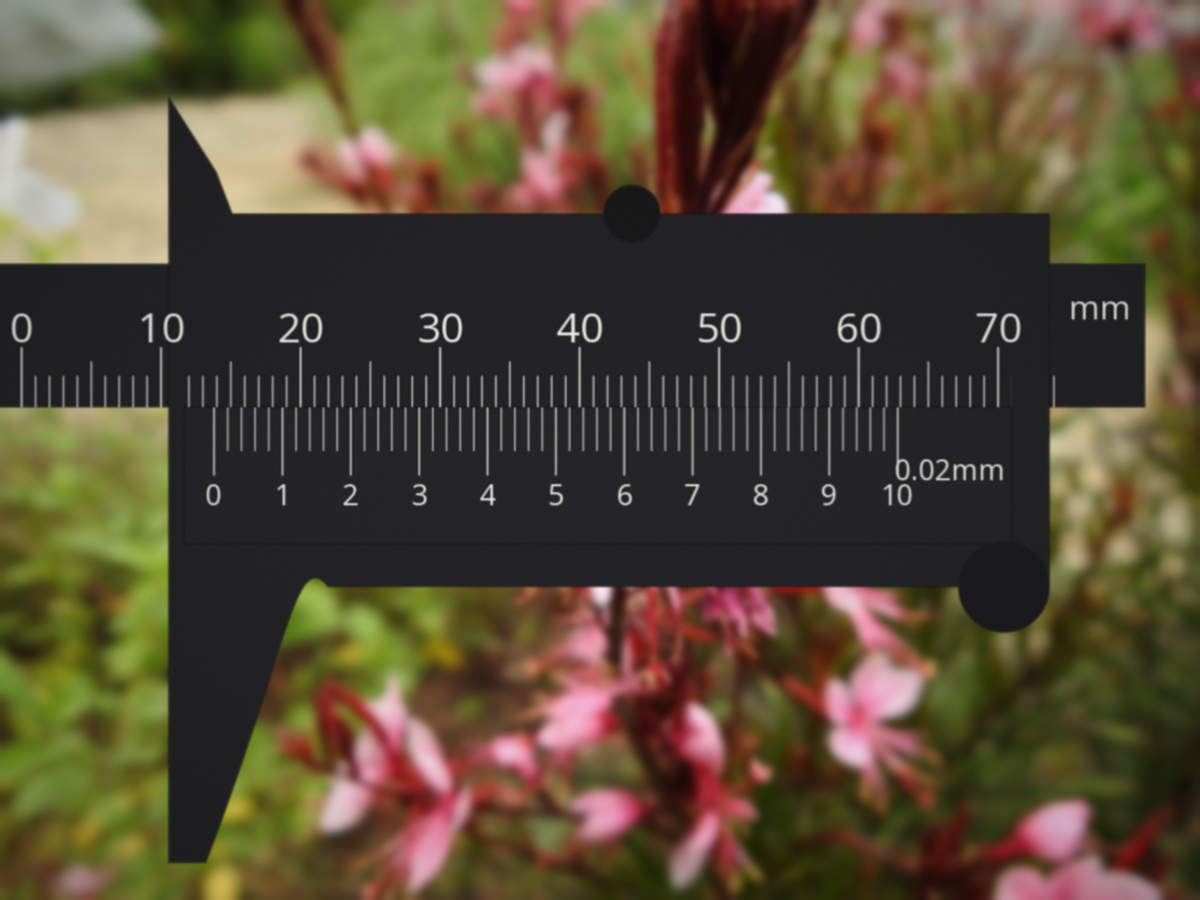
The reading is 13.8 mm
